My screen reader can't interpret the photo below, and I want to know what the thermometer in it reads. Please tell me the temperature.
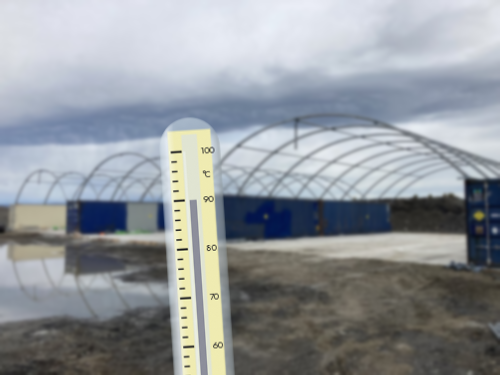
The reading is 90 °C
